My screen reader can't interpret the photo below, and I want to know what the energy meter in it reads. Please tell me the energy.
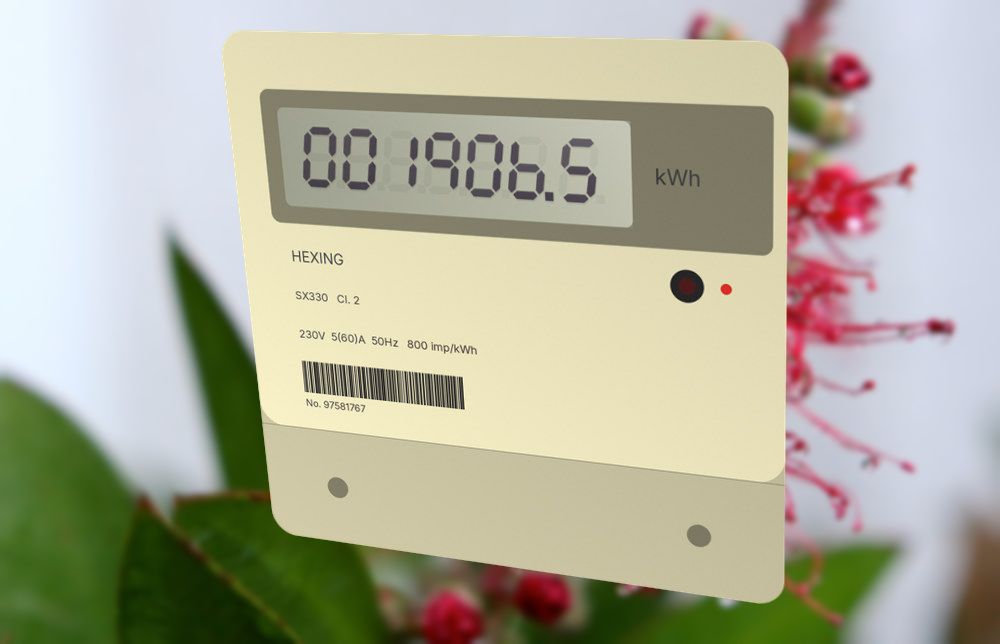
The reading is 1906.5 kWh
